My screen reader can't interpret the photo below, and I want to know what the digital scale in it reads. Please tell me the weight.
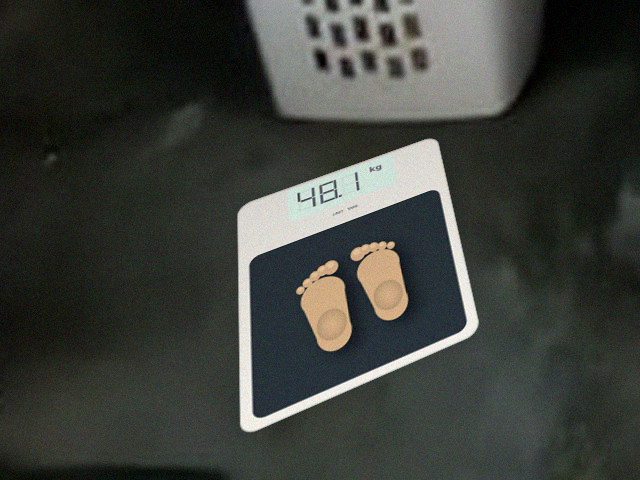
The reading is 48.1 kg
